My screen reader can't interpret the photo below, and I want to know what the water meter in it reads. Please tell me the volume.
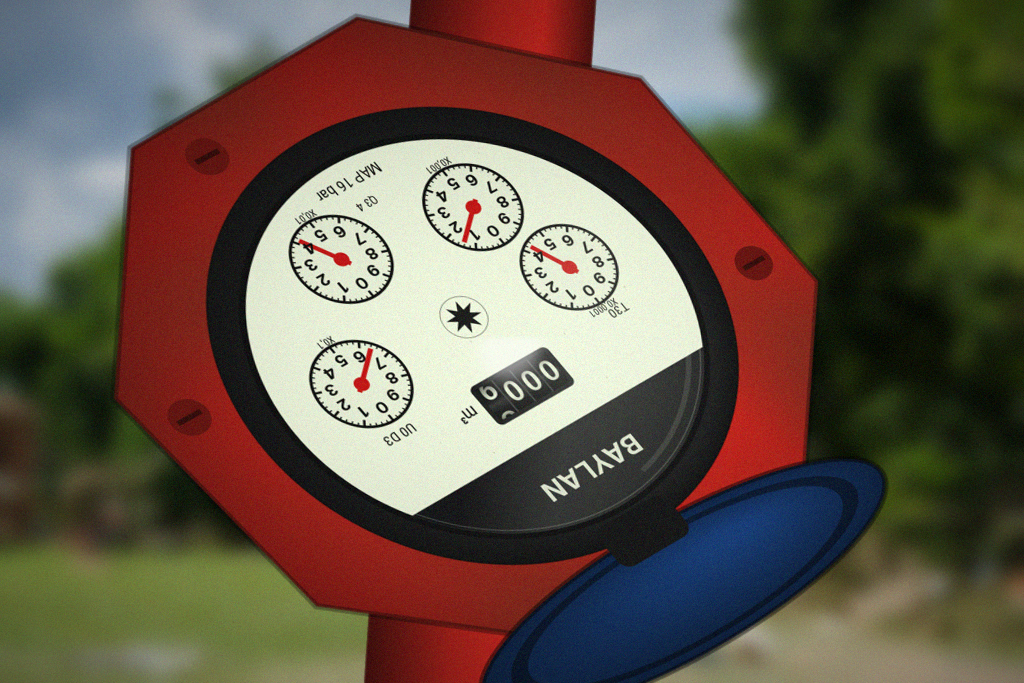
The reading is 8.6414 m³
